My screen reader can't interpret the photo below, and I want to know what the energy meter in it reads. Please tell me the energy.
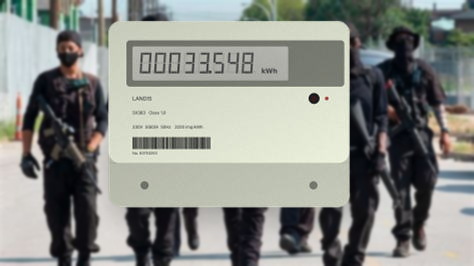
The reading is 33.548 kWh
